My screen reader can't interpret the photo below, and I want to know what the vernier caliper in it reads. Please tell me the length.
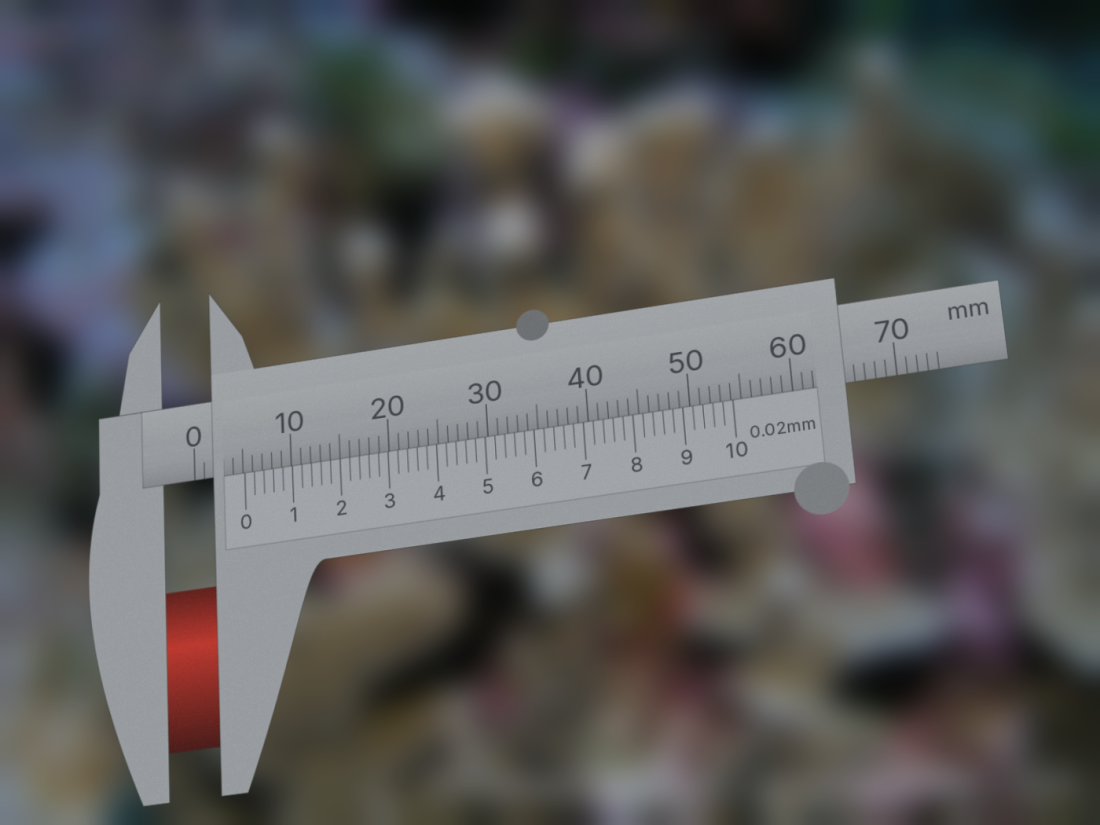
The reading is 5.2 mm
